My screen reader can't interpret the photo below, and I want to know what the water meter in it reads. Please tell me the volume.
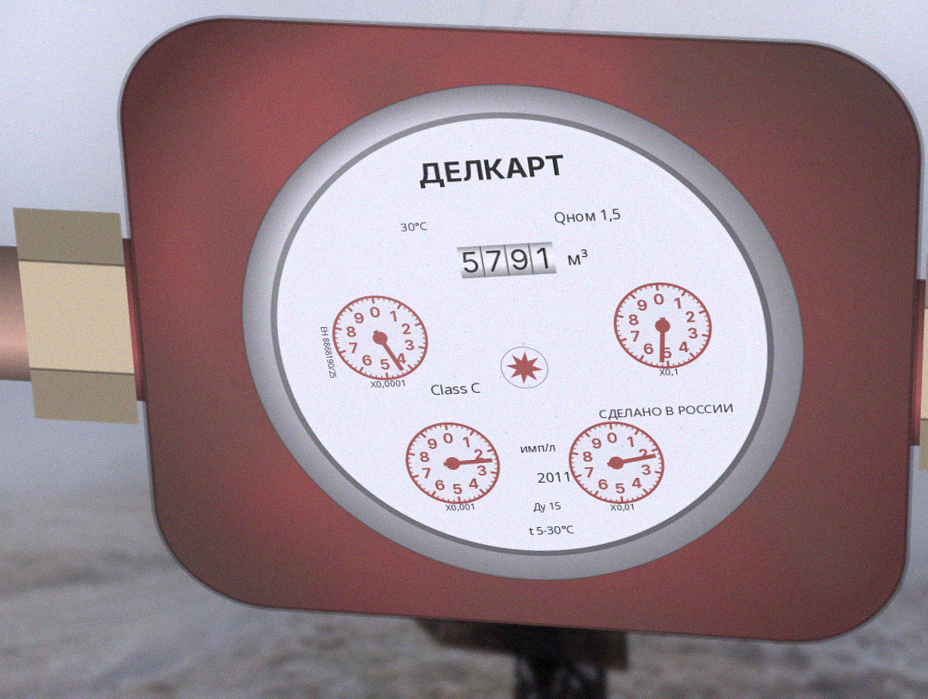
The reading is 5791.5224 m³
